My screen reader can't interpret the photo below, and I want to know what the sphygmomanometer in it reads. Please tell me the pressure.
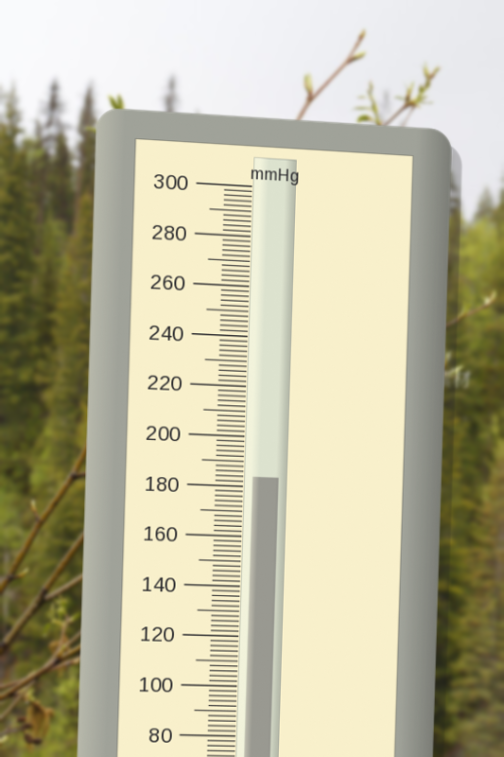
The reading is 184 mmHg
